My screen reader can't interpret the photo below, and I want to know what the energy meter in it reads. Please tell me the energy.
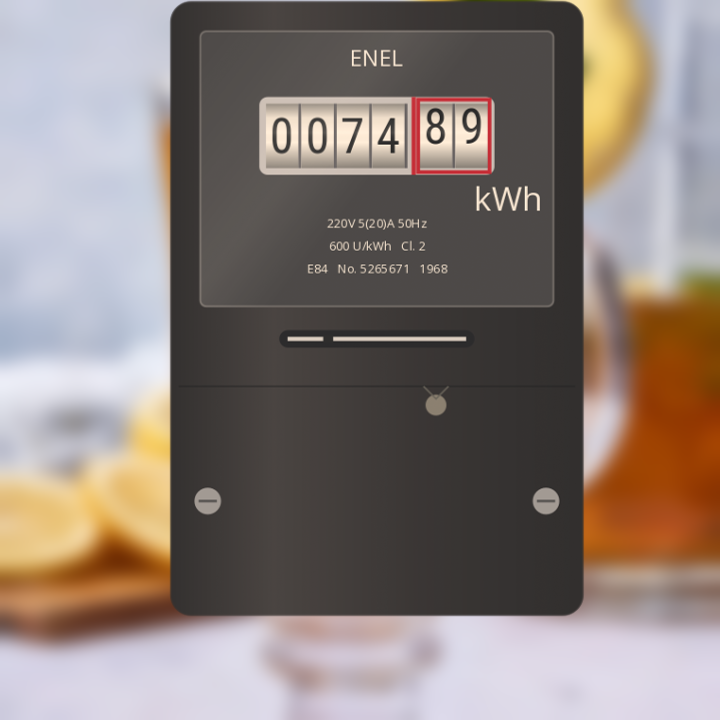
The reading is 74.89 kWh
